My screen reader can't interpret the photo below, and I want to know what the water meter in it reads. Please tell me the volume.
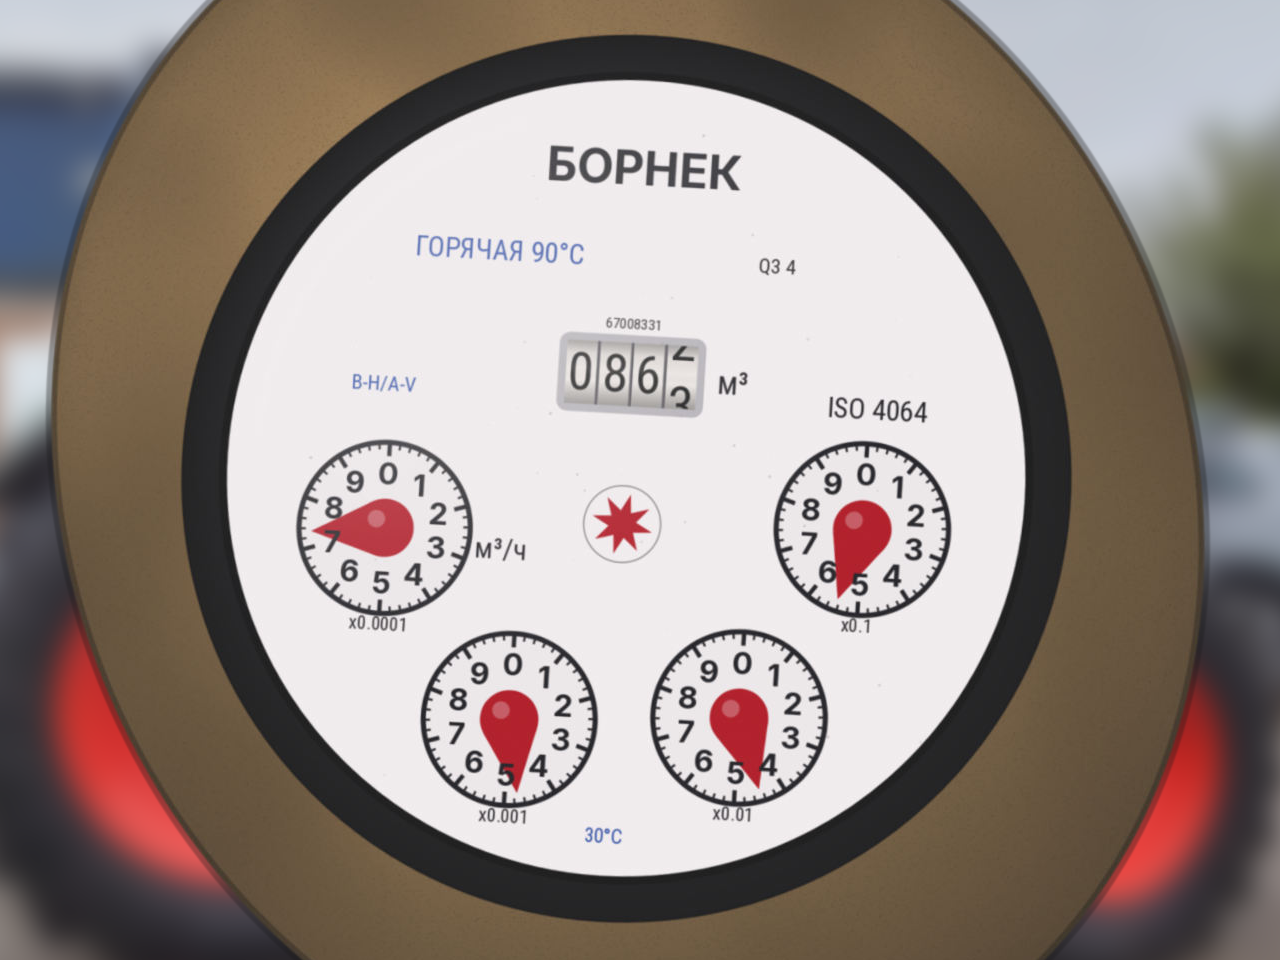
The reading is 862.5447 m³
